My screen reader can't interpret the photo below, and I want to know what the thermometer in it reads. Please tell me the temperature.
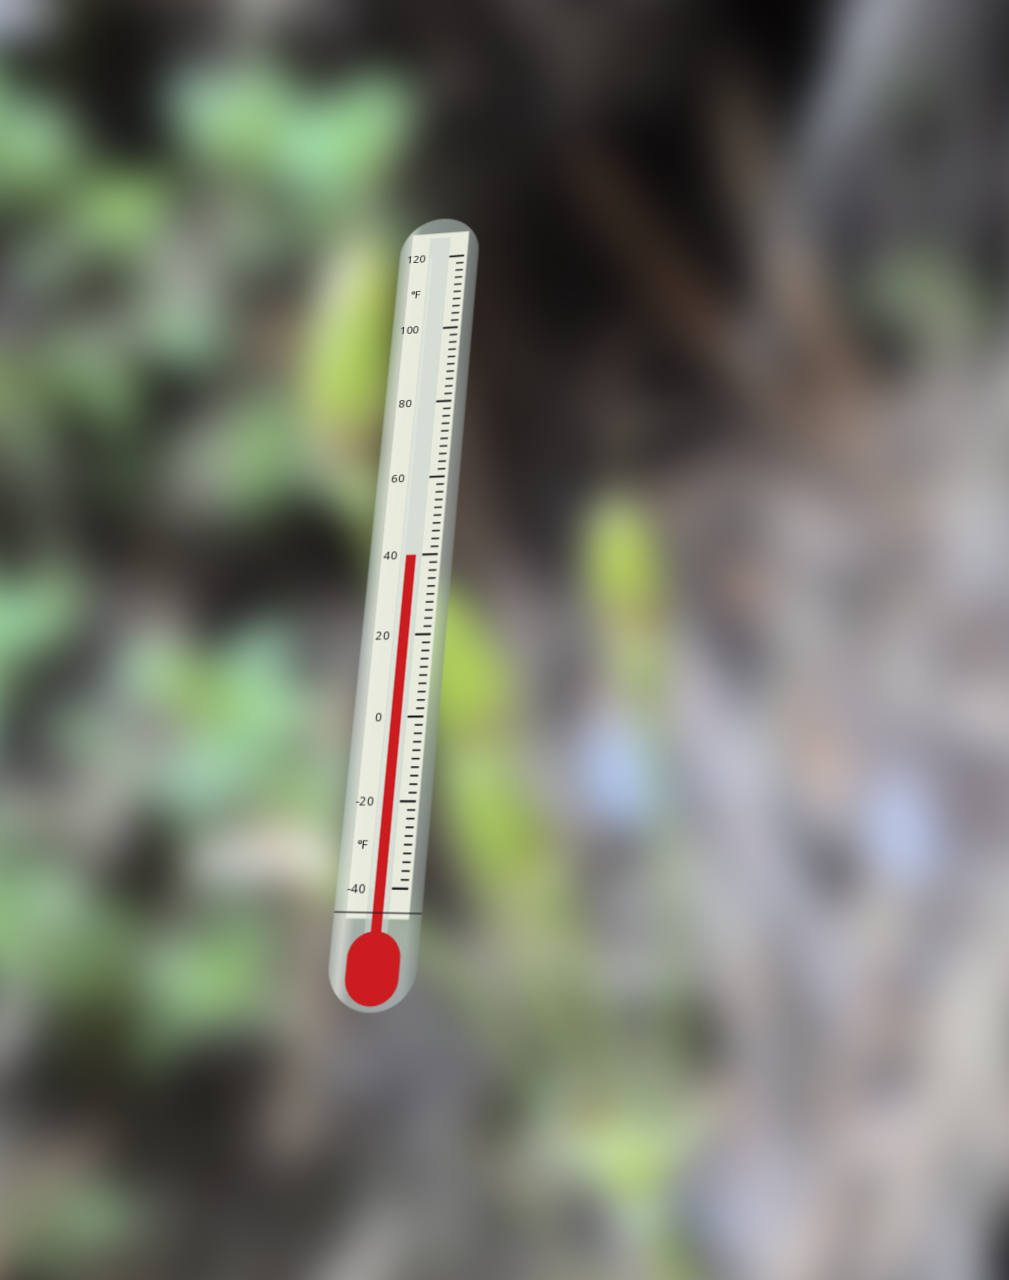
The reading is 40 °F
